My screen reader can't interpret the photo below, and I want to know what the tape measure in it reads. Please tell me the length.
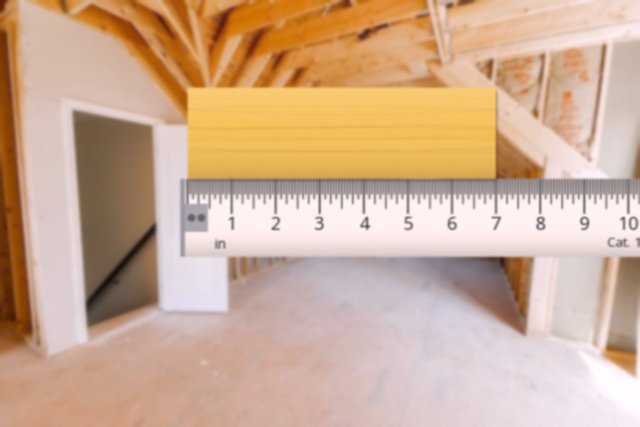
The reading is 7 in
